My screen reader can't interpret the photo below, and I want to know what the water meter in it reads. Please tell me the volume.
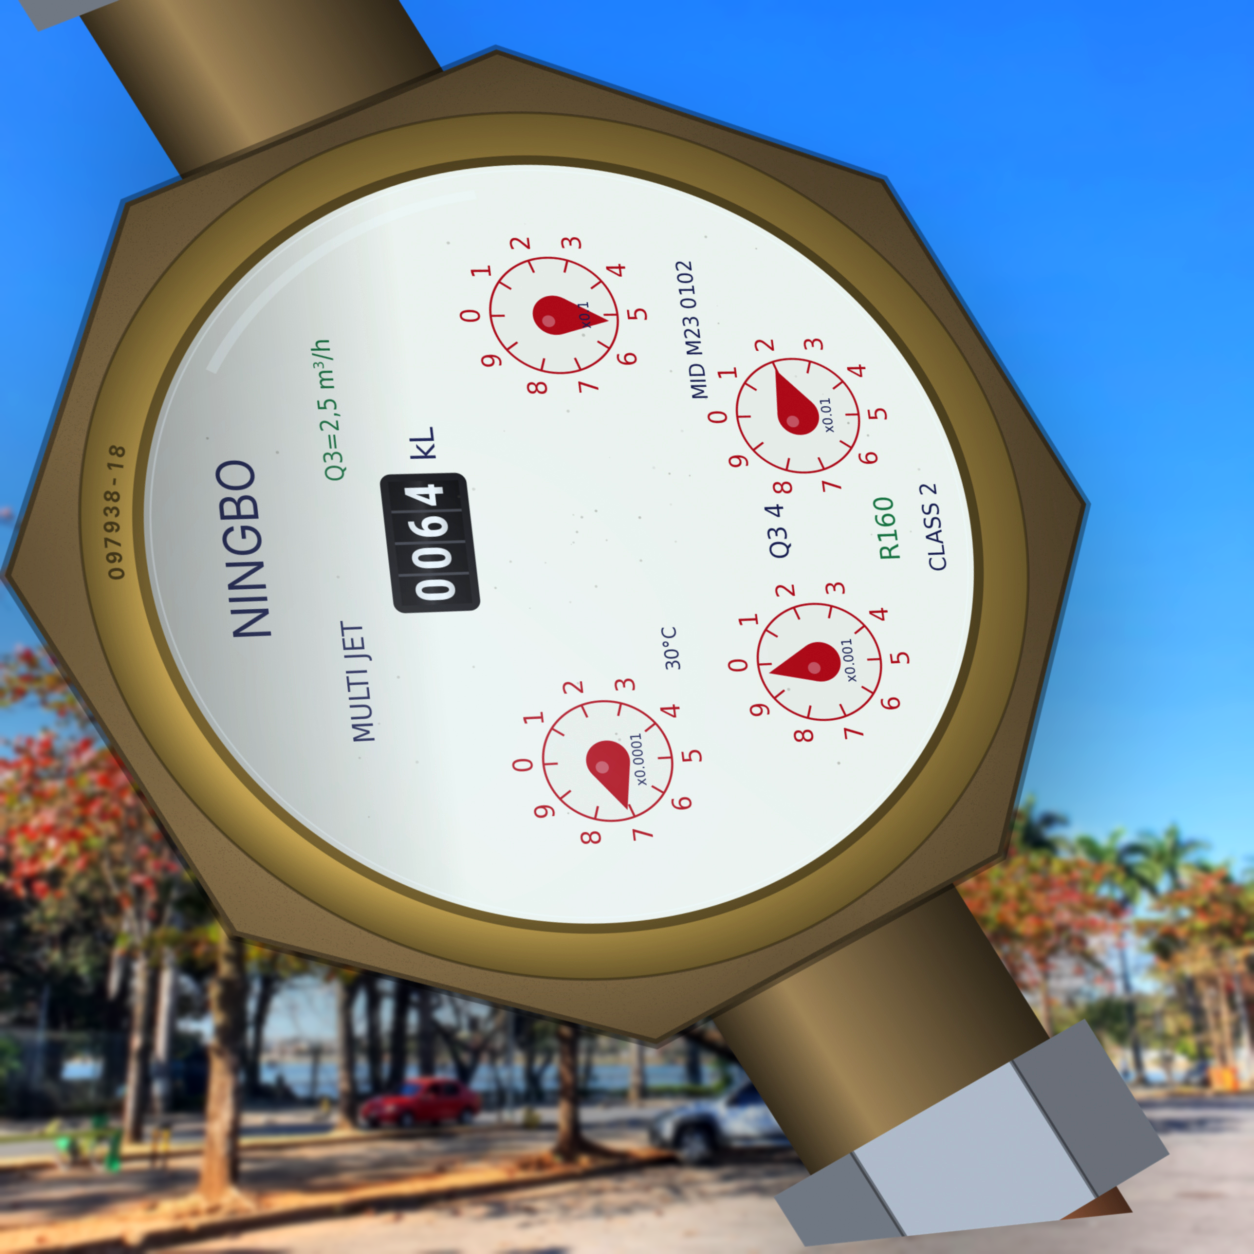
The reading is 64.5197 kL
